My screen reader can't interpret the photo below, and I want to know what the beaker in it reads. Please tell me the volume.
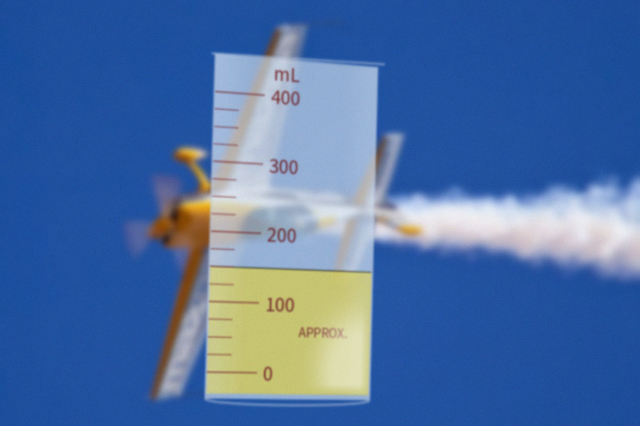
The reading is 150 mL
